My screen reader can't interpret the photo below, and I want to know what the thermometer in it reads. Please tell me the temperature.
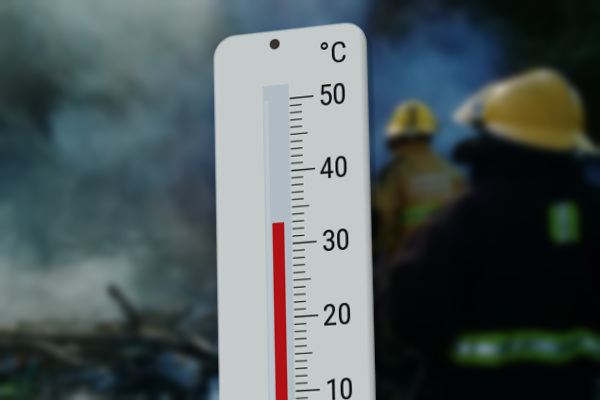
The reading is 33 °C
